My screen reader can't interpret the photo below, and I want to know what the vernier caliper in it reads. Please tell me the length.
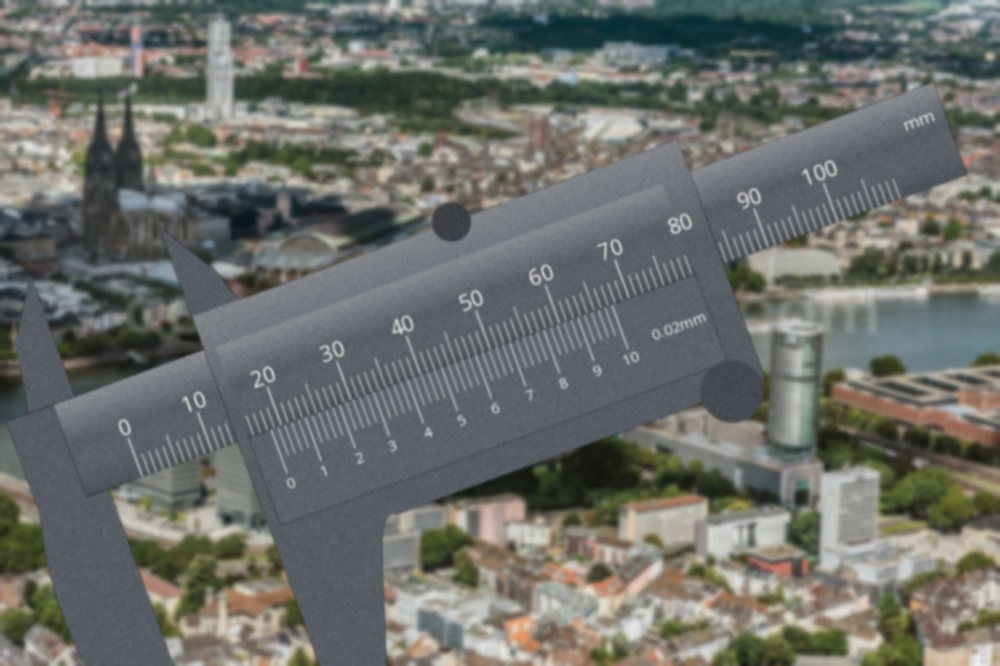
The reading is 18.5 mm
